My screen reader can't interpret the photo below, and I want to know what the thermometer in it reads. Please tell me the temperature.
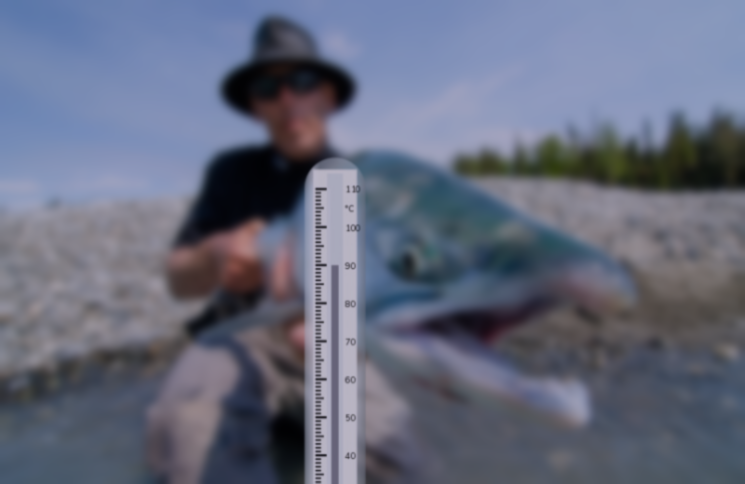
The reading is 90 °C
